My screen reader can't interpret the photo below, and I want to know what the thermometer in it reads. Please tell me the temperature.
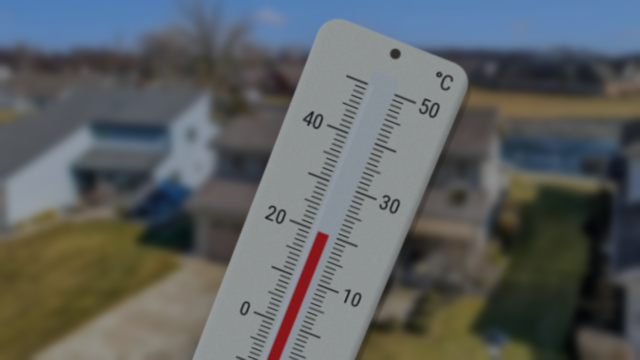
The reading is 20 °C
